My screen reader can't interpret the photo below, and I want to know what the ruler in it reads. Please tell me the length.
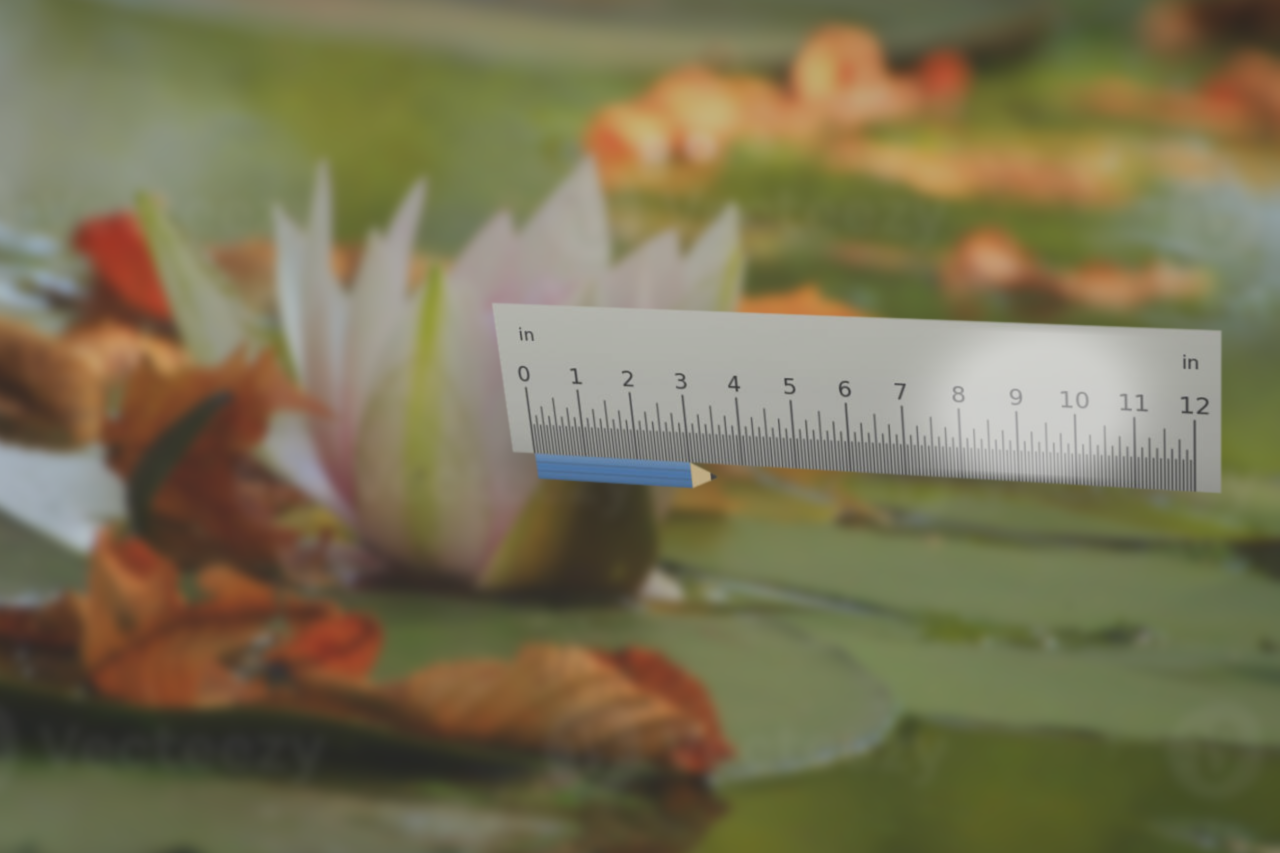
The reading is 3.5 in
